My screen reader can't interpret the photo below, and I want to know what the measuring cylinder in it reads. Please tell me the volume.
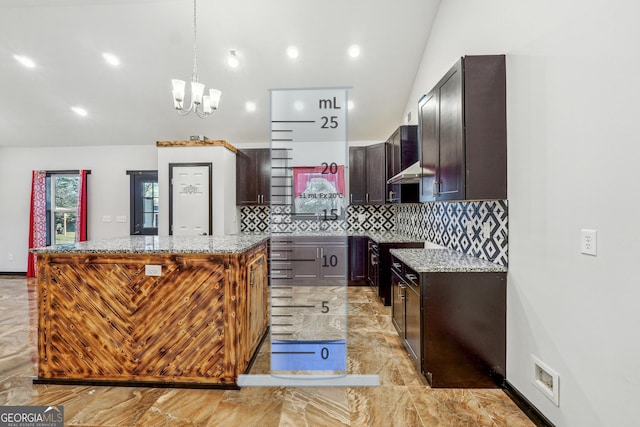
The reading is 1 mL
